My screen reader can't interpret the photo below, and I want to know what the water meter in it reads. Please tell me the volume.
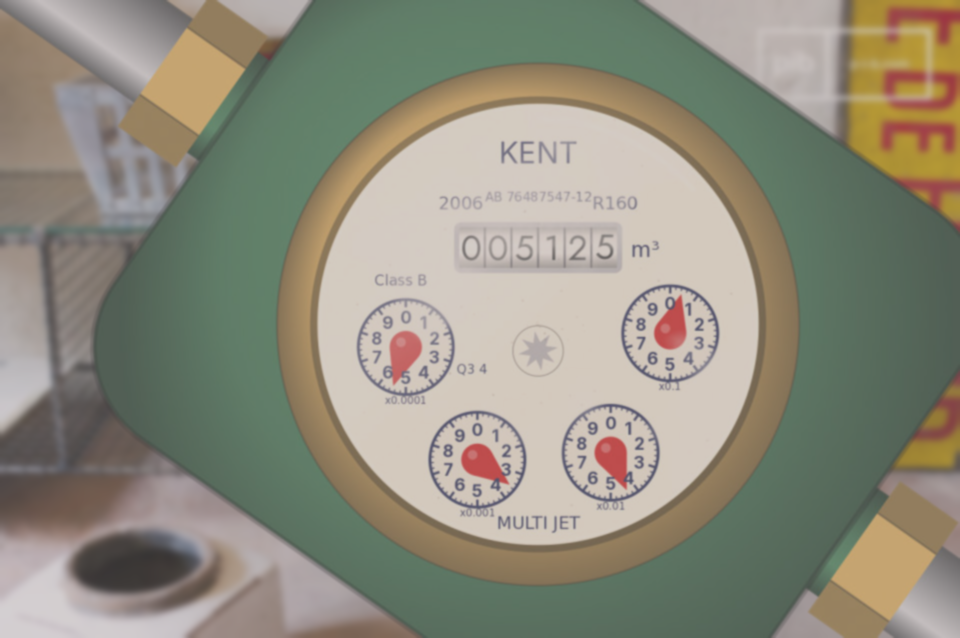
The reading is 5125.0435 m³
